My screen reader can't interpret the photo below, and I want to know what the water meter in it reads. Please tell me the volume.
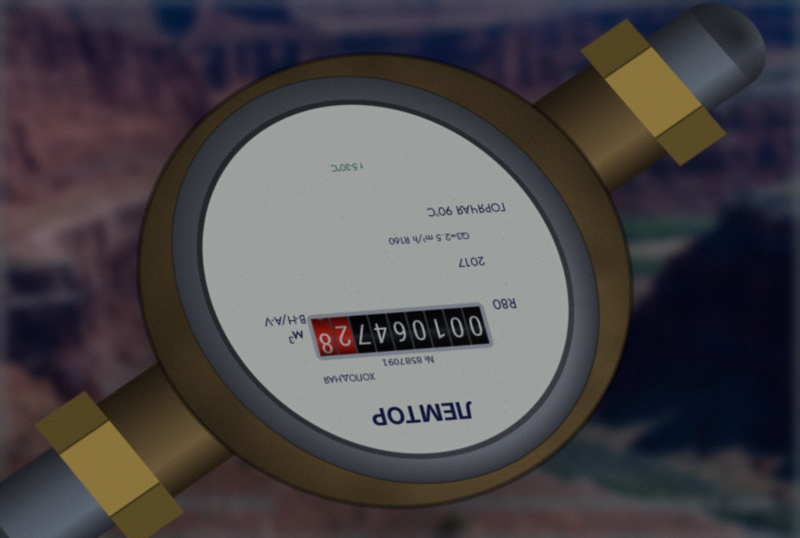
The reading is 10647.28 m³
